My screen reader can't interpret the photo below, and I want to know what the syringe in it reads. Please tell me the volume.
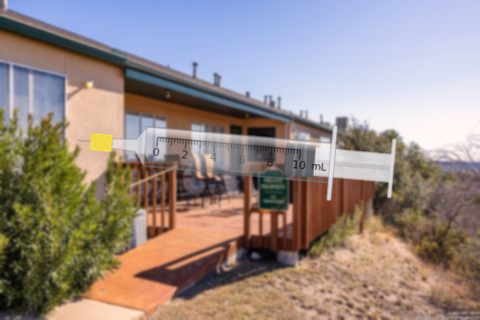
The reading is 9 mL
